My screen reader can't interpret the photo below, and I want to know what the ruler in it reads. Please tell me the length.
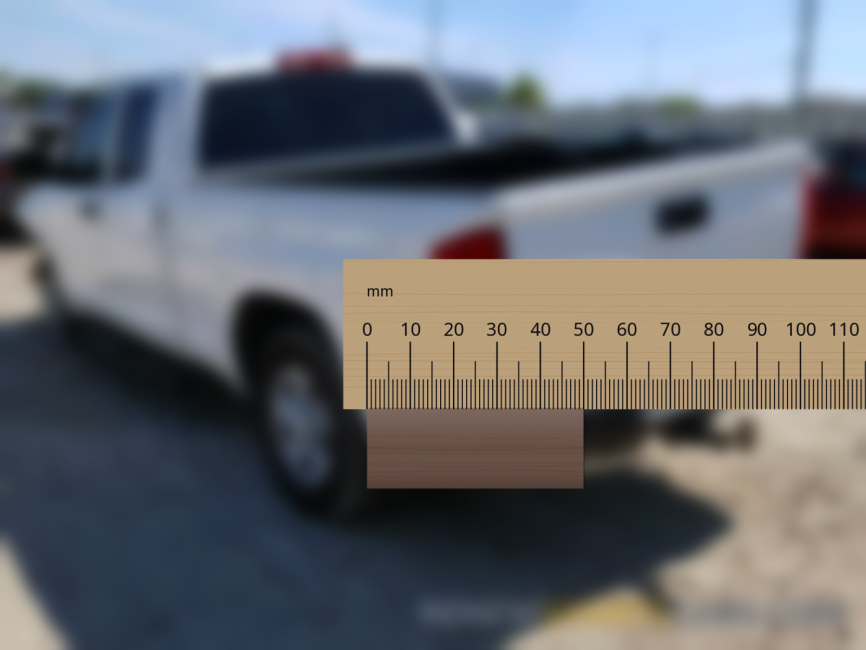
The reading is 50 mm
